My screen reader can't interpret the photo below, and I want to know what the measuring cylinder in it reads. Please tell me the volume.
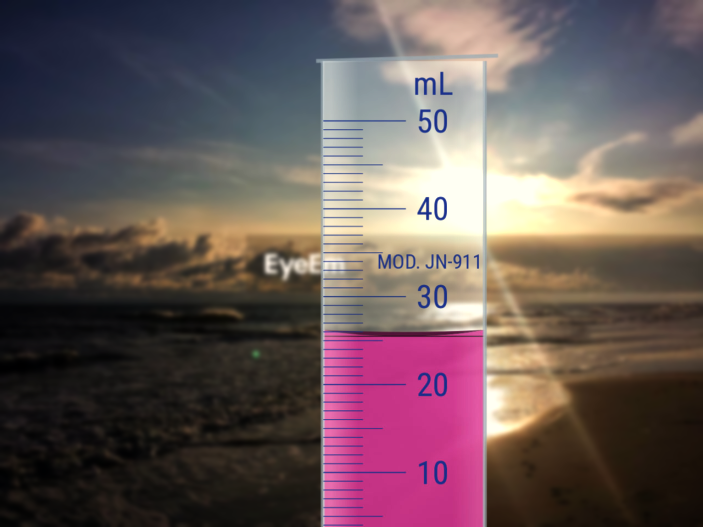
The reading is 25.5 mL
